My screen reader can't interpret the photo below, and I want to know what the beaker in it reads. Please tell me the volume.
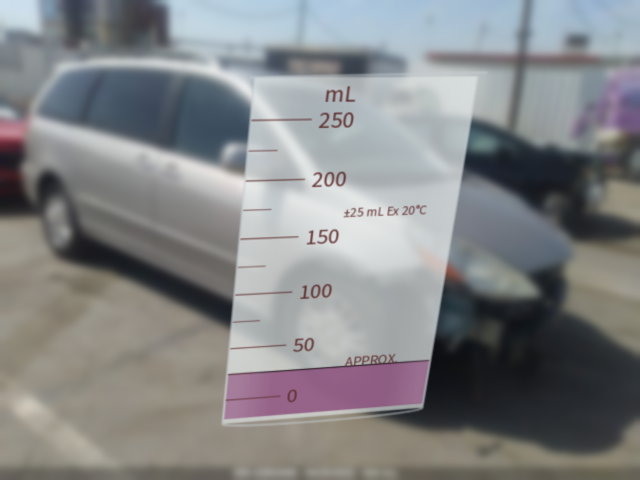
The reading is 25 mL
